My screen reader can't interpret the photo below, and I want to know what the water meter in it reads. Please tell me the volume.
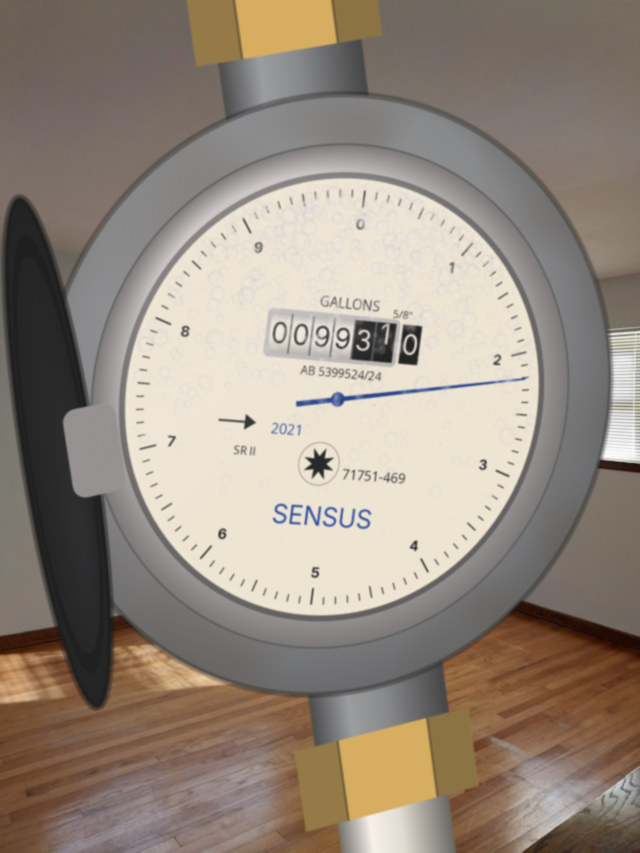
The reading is 99312.2 gal
